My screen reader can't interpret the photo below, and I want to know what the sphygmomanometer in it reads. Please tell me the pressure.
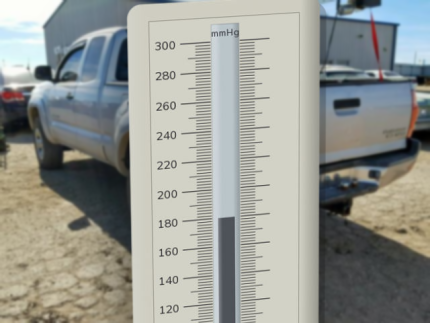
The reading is 180 mmHg
